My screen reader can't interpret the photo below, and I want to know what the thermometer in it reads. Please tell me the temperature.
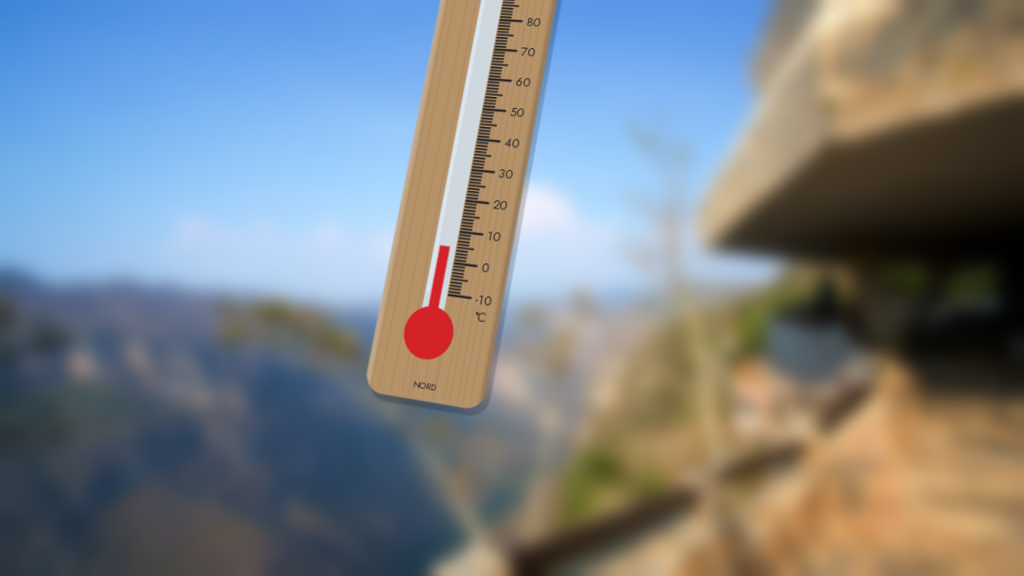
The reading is 5 °C
